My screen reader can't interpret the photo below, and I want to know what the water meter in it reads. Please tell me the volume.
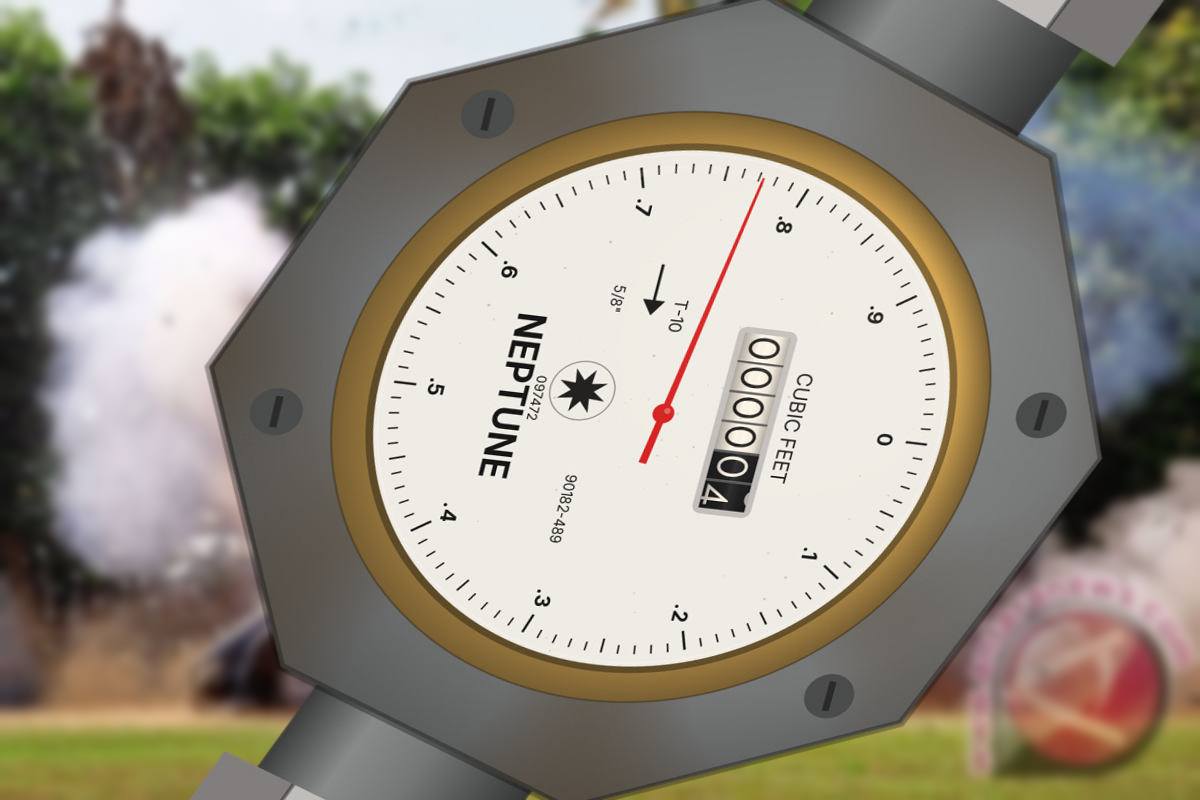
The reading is 3.77 ft³
